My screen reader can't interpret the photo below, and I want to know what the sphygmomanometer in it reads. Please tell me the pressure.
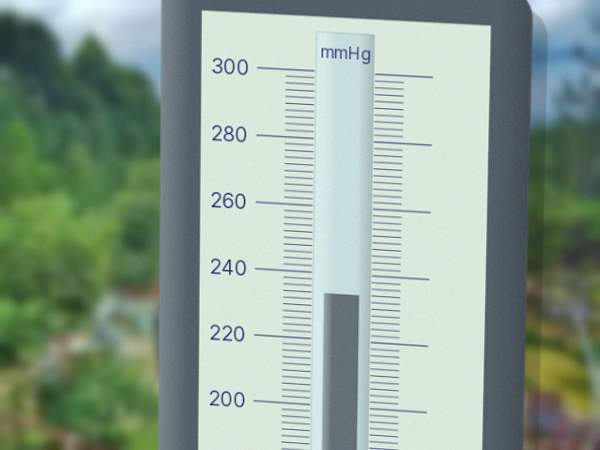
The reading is 234 mmHg
